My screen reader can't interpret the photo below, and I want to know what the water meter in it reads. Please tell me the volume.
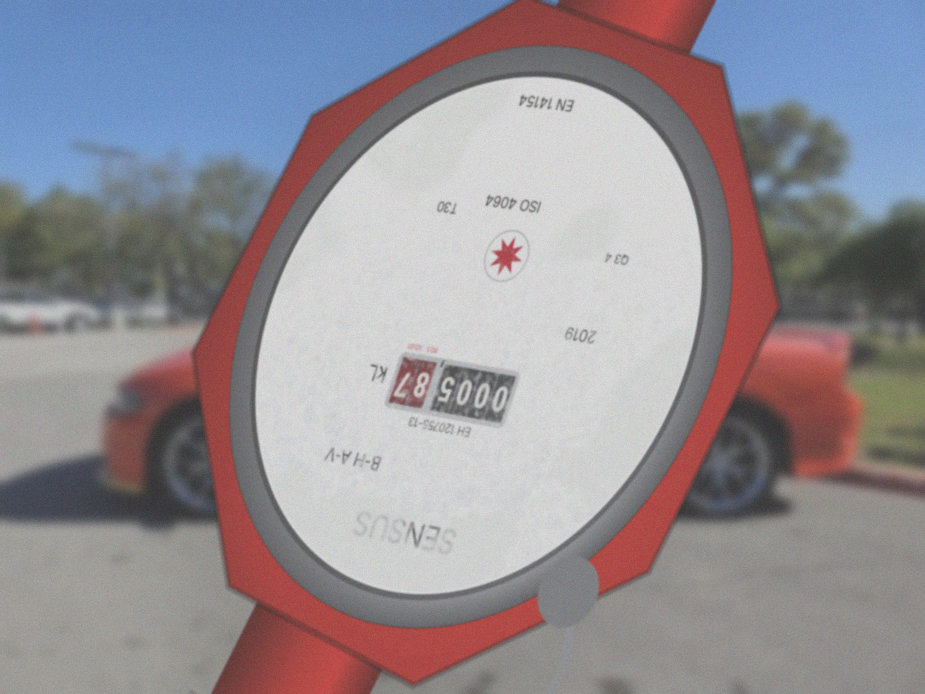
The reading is 5.87 kL
